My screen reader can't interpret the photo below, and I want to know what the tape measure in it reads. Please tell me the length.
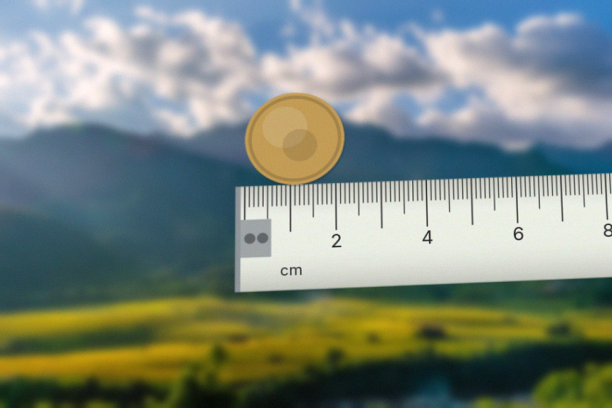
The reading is 2.2 cm
